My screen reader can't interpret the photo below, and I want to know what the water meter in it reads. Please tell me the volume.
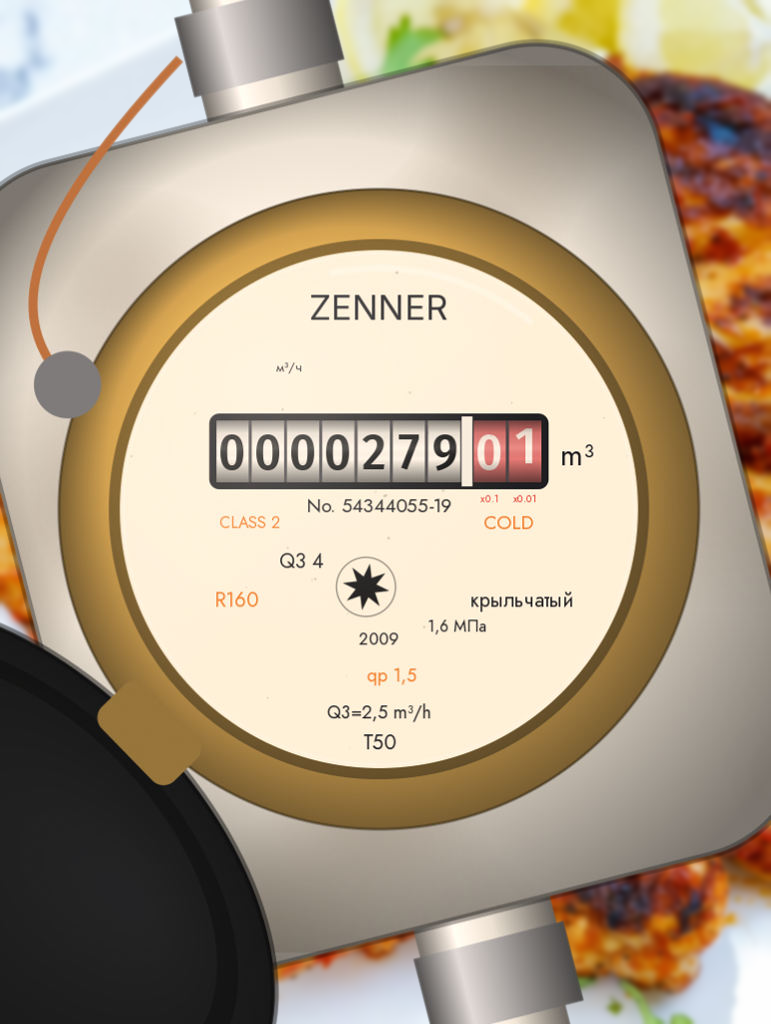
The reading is 279.01 m³
